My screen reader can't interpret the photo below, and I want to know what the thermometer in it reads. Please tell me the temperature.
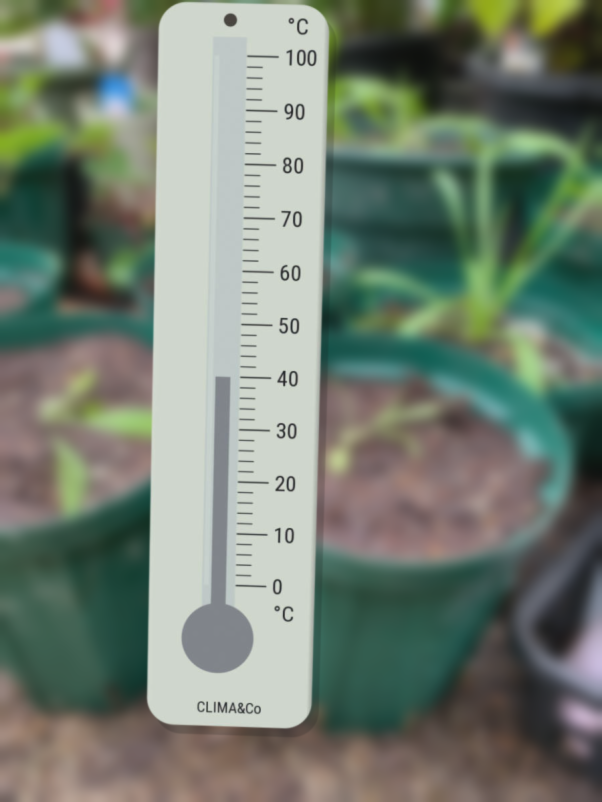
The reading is 40 °C
